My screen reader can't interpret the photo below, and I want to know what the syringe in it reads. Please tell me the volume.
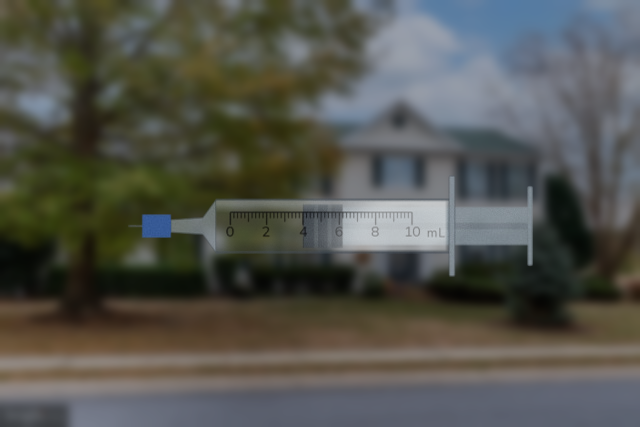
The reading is 4 mL
